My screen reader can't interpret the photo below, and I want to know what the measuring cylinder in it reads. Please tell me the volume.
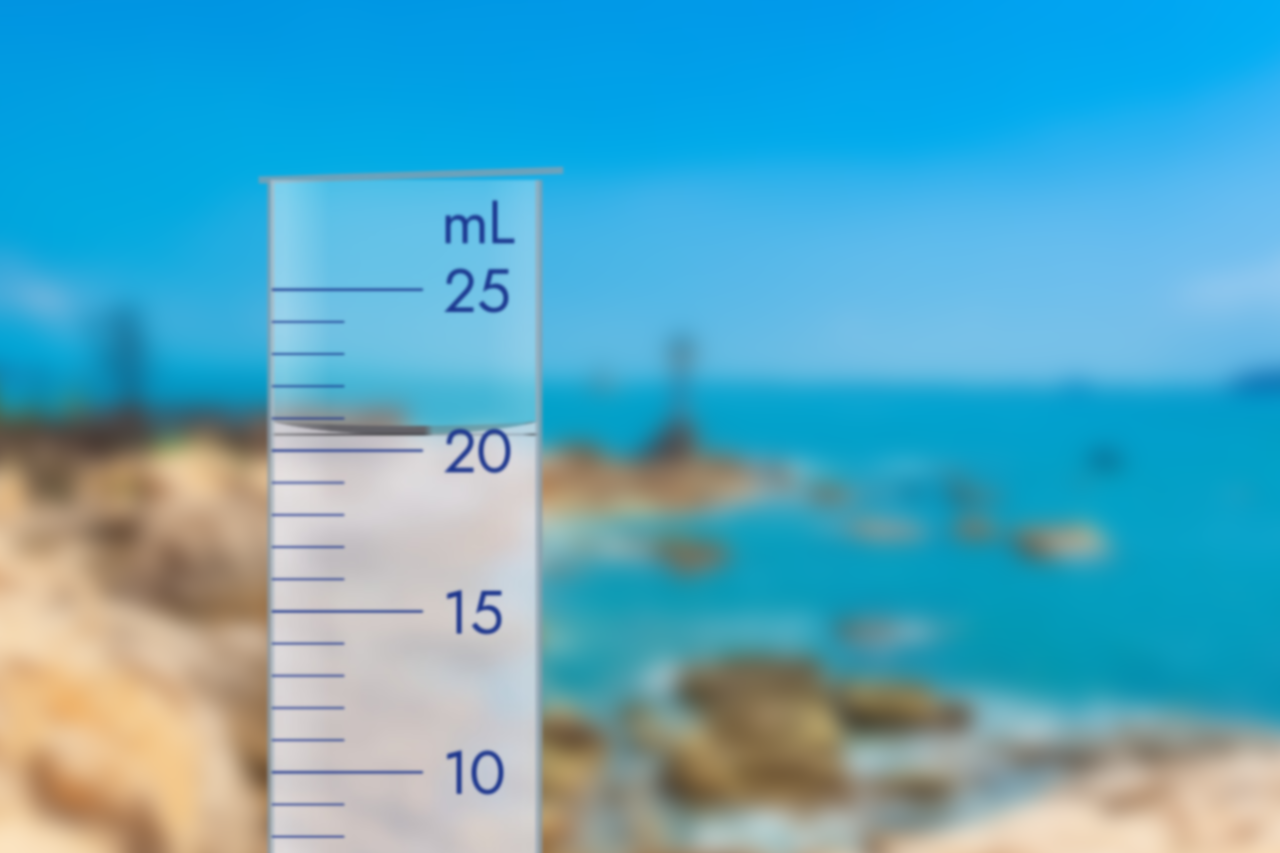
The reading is 20.5 mL
